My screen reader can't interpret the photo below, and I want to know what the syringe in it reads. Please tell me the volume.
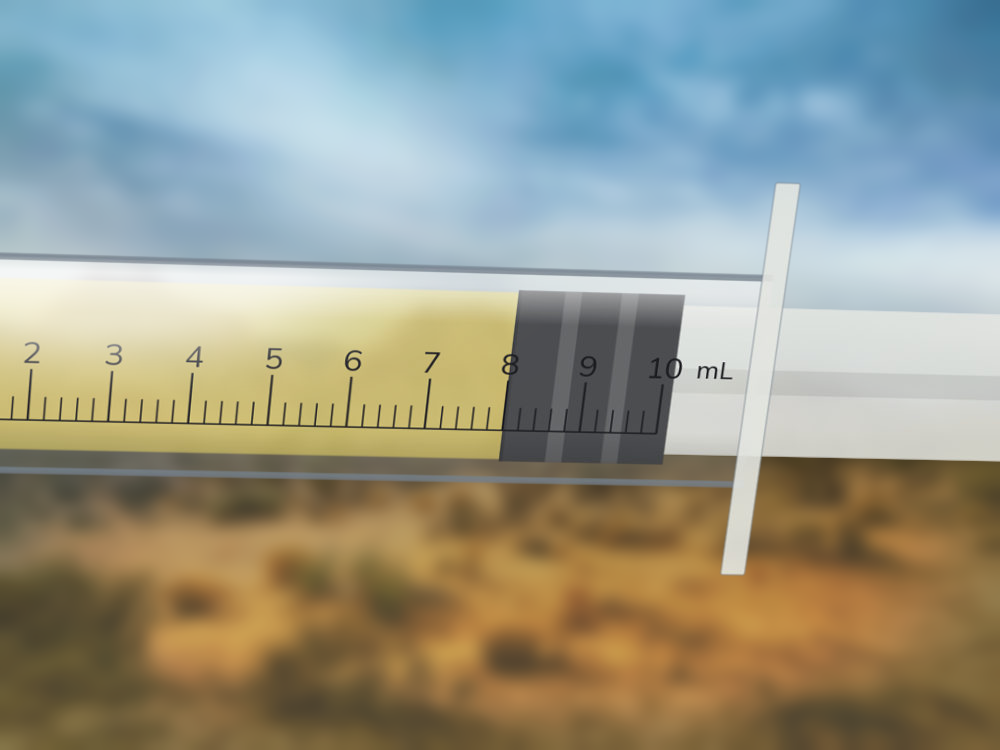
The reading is 8 mL
